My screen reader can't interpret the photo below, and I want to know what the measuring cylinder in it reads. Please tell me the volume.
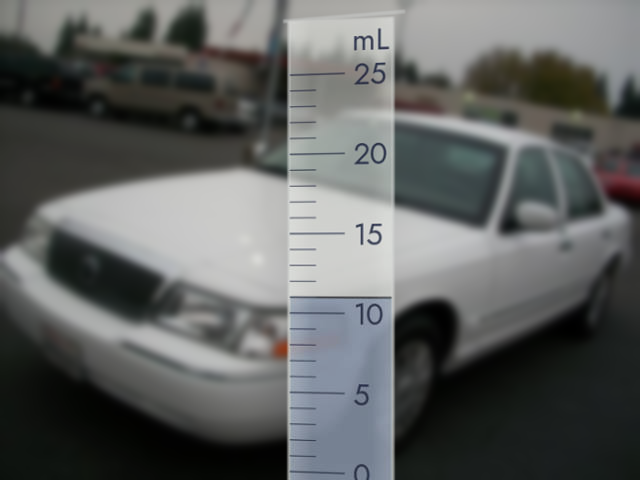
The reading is 11 mL
